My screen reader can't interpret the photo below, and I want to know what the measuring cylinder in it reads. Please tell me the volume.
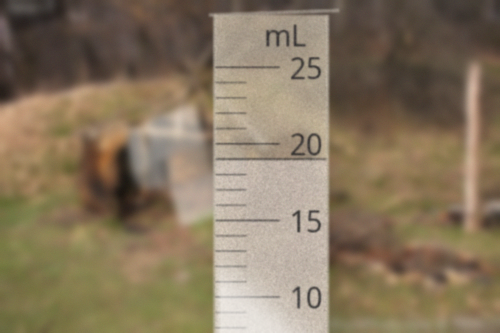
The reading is 19 mL
